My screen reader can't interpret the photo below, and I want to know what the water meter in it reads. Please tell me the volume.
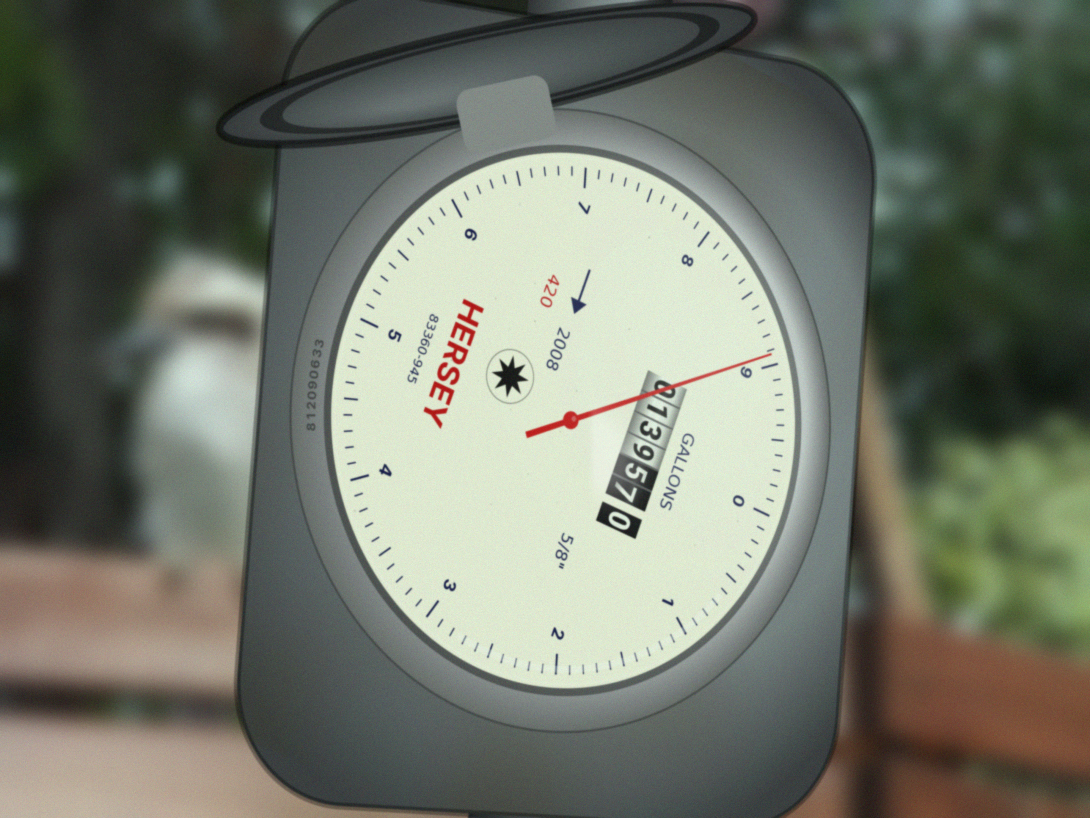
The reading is 139568.9 gal
